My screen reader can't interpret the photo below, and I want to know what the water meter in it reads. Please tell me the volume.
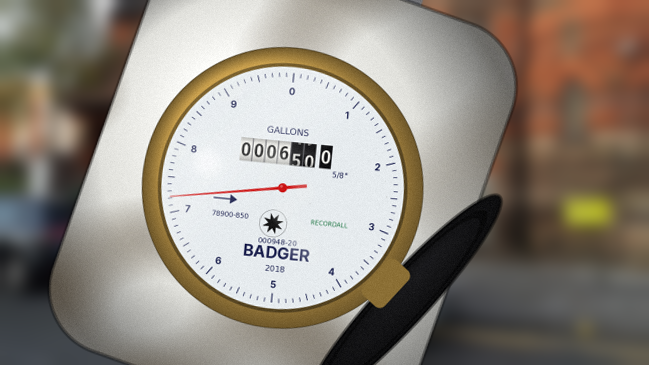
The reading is 6497.2 gal
